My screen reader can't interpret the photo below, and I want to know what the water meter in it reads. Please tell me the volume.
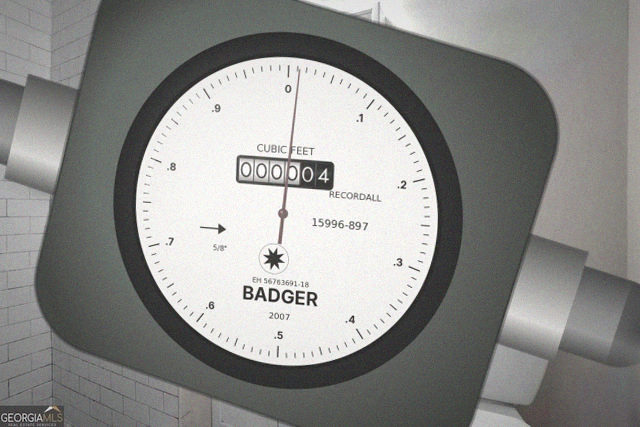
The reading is 4.01 ft³
